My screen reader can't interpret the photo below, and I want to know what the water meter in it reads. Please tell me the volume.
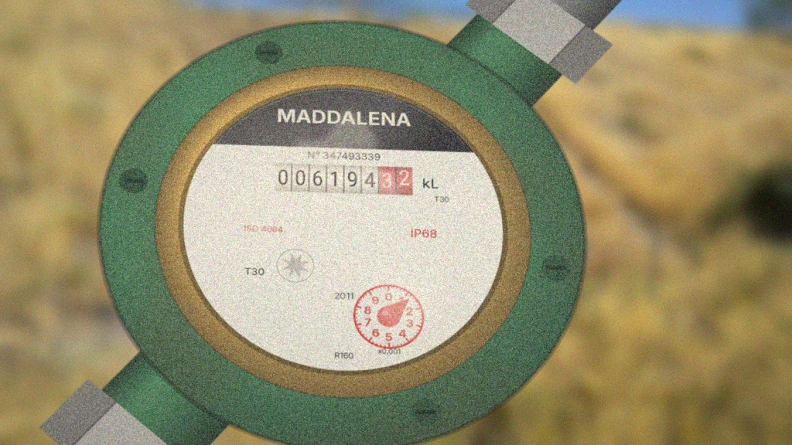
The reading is 6194.321 kL
